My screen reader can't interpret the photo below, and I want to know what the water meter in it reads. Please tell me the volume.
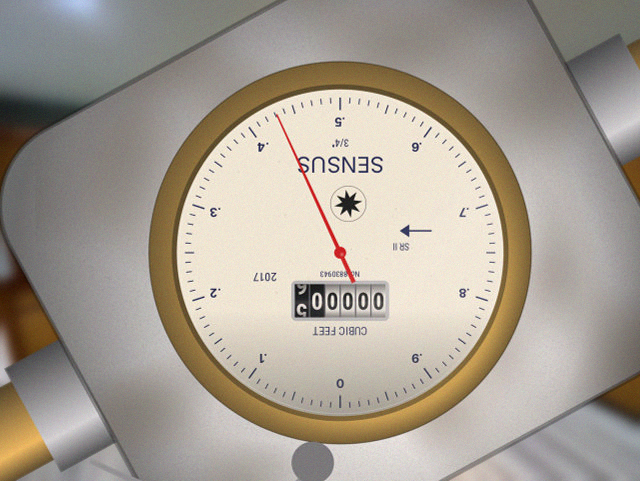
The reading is 5.43 ft³
